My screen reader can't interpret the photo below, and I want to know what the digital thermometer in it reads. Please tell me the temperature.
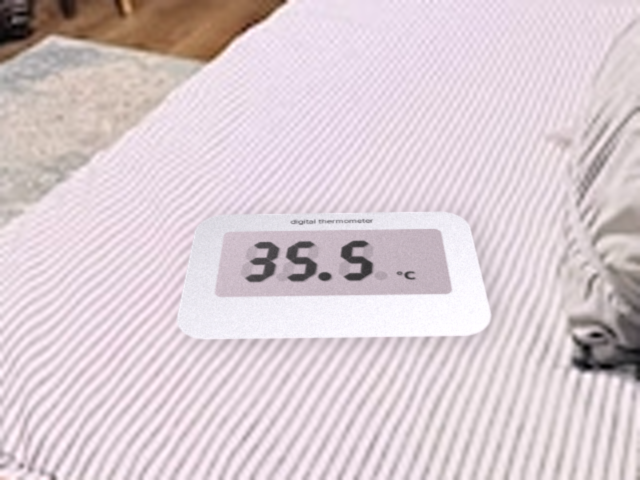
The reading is 35.5 °C
